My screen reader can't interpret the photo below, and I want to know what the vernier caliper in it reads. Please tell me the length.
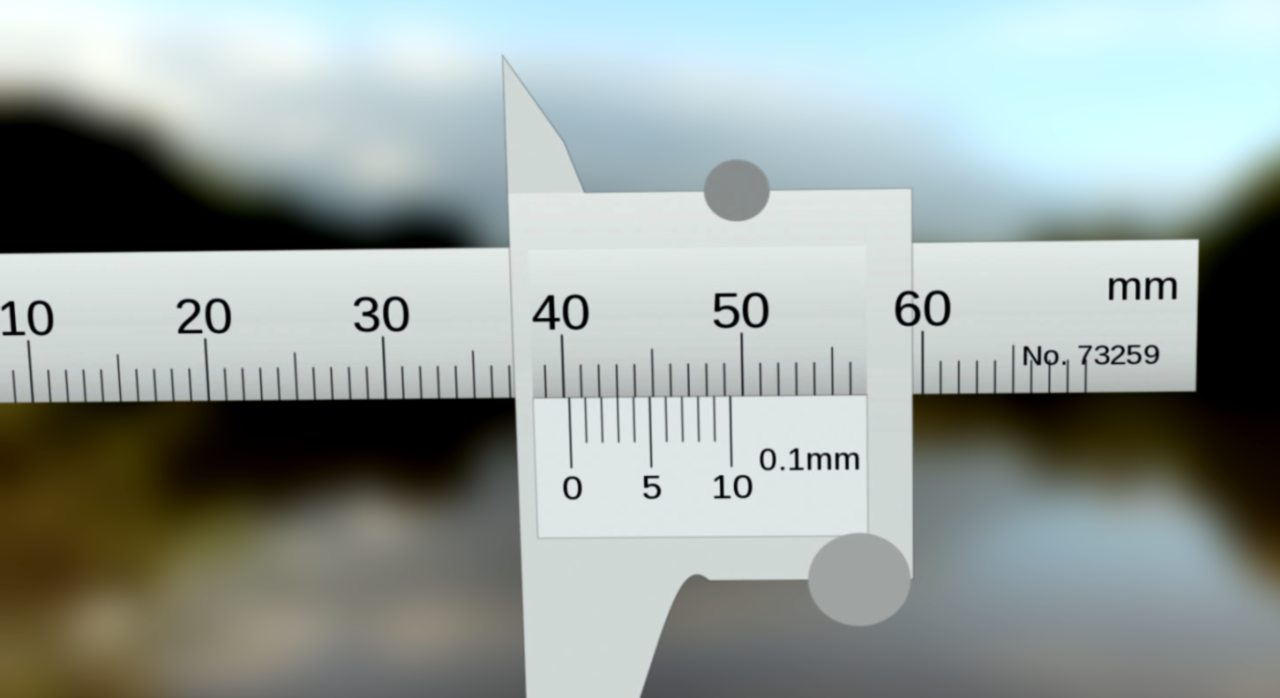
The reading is 40.3 mm
